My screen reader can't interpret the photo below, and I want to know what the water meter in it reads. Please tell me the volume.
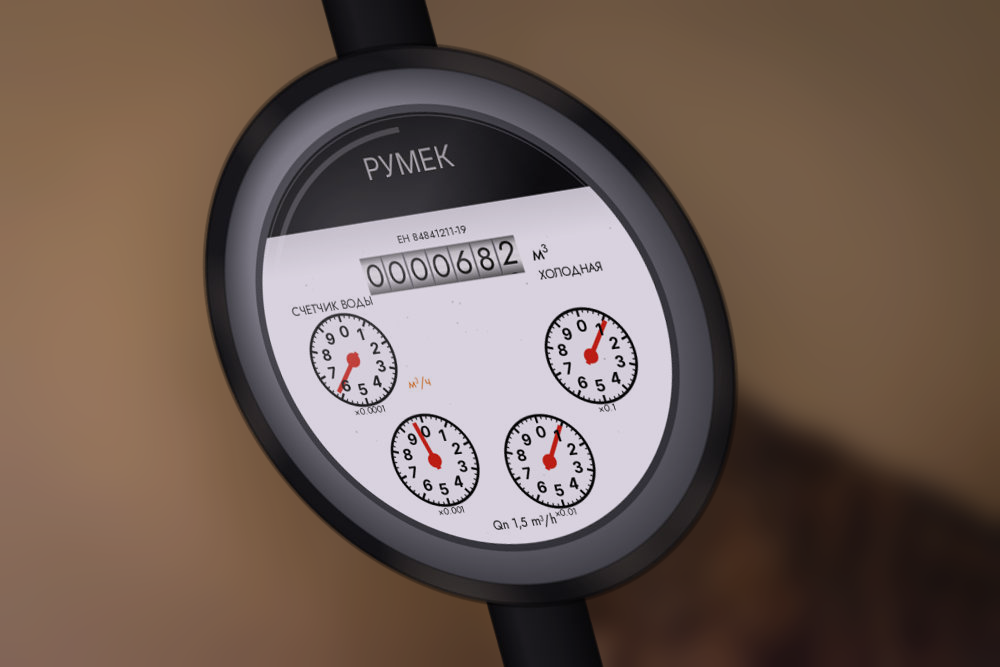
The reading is 682.1096 m³
